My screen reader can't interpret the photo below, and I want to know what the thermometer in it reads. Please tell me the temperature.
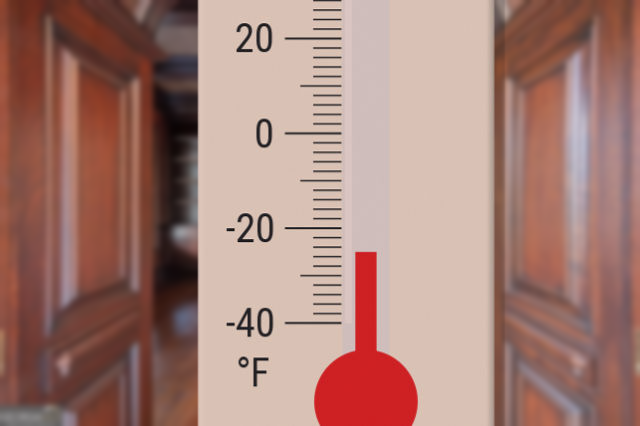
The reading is -25 °F
